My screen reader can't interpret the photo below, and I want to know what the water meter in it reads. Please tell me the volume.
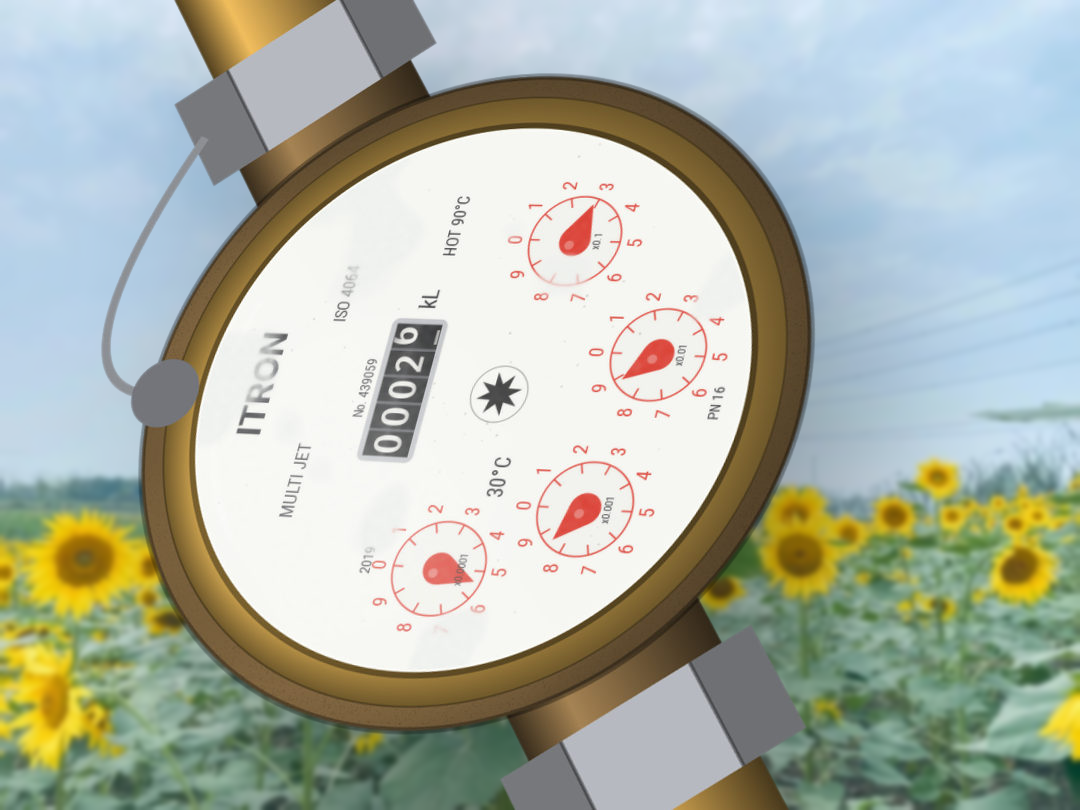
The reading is 26.2885 kL
